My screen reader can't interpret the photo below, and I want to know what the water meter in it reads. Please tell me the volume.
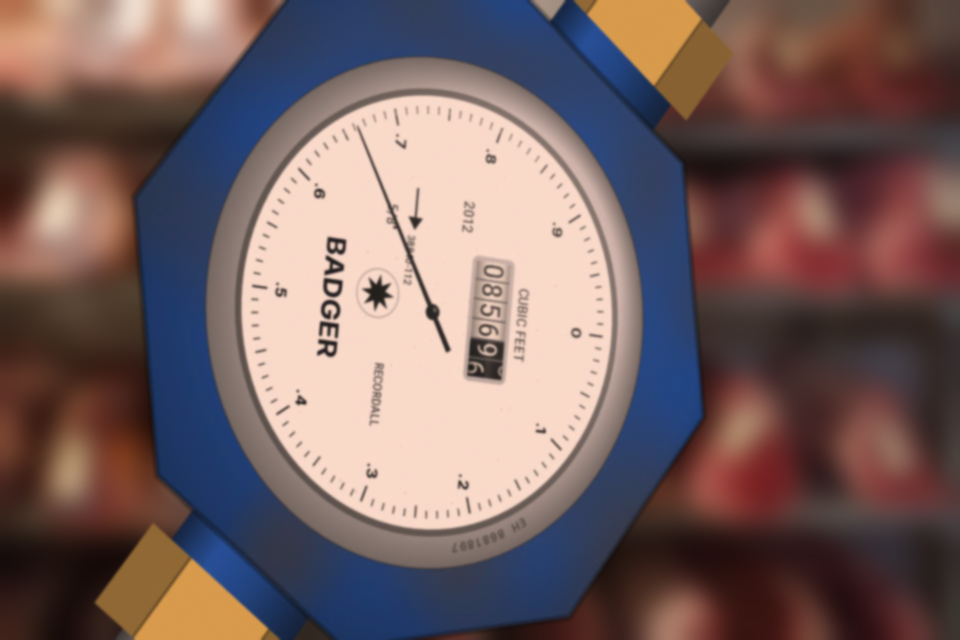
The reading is 85695.66 ft³
